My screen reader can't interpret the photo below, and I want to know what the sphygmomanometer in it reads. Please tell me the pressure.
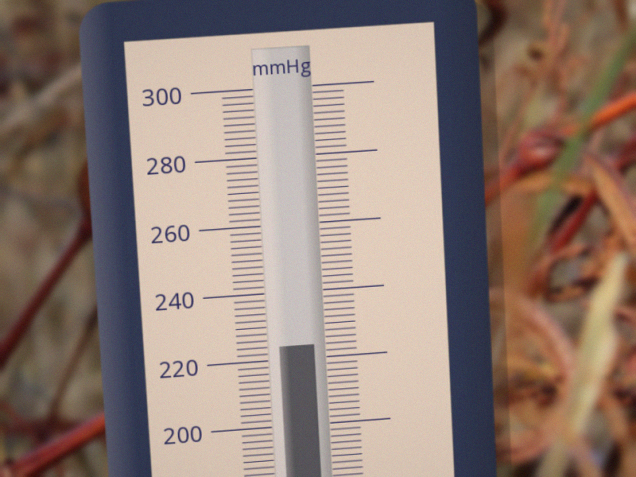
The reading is 224 mmHg
